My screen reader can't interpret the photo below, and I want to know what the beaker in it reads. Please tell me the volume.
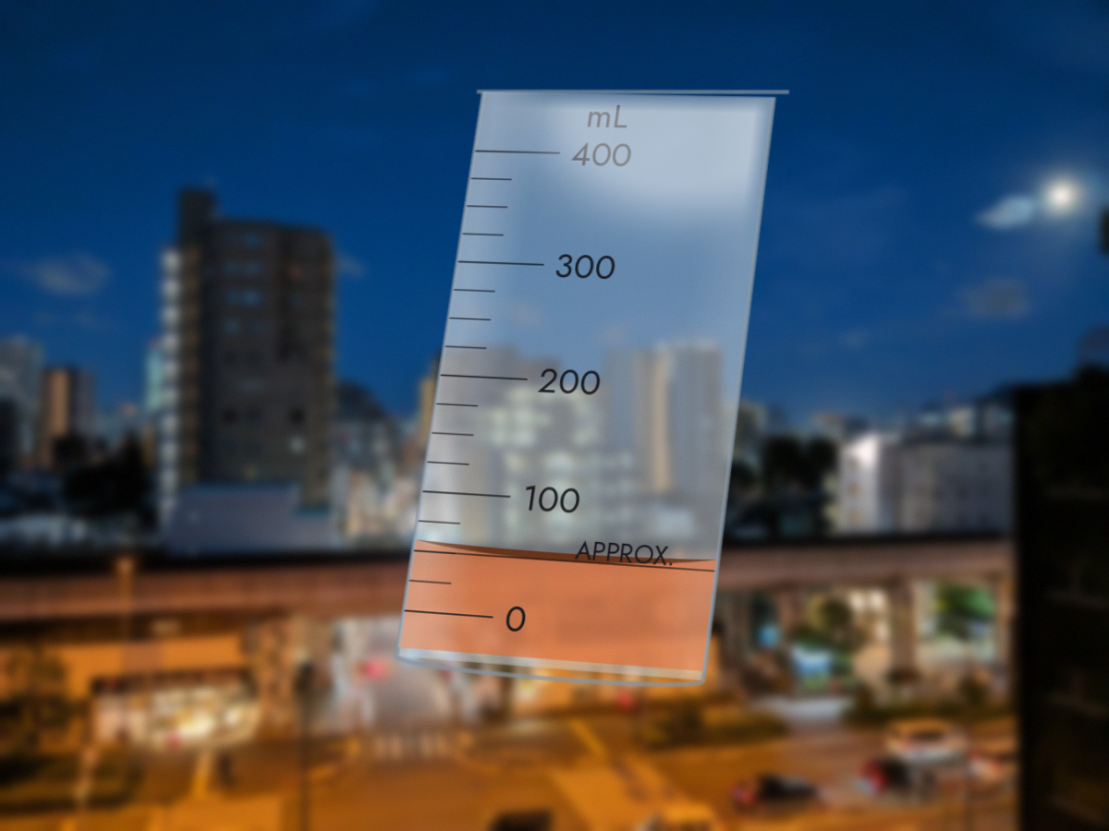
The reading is 50 mL
